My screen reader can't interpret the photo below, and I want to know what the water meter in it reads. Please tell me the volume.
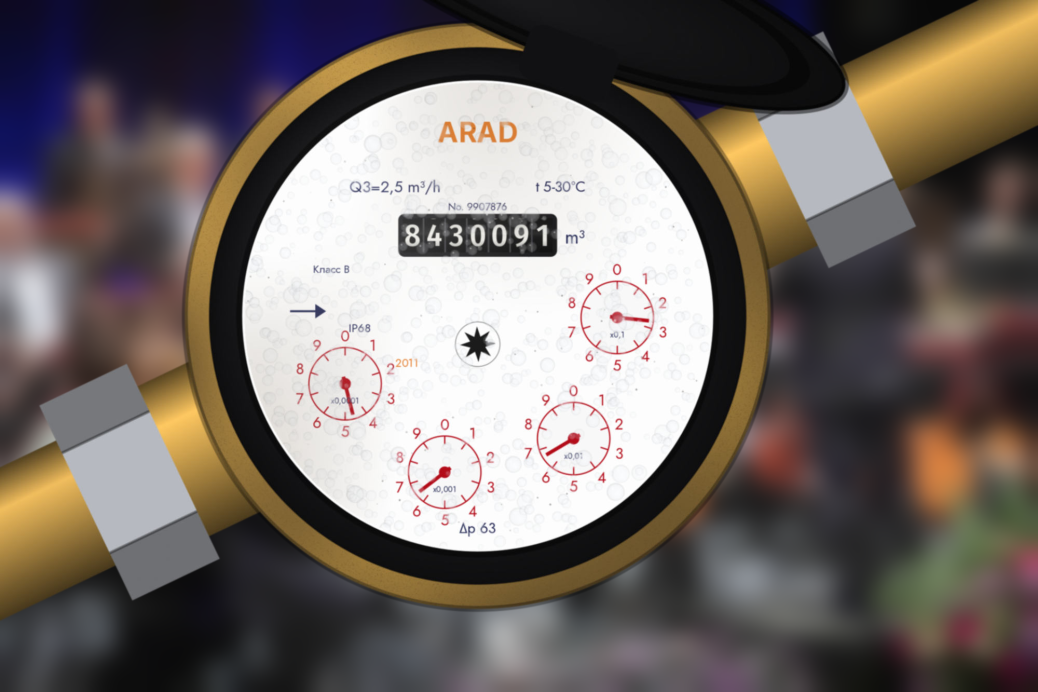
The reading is 8430091.2664 m³
